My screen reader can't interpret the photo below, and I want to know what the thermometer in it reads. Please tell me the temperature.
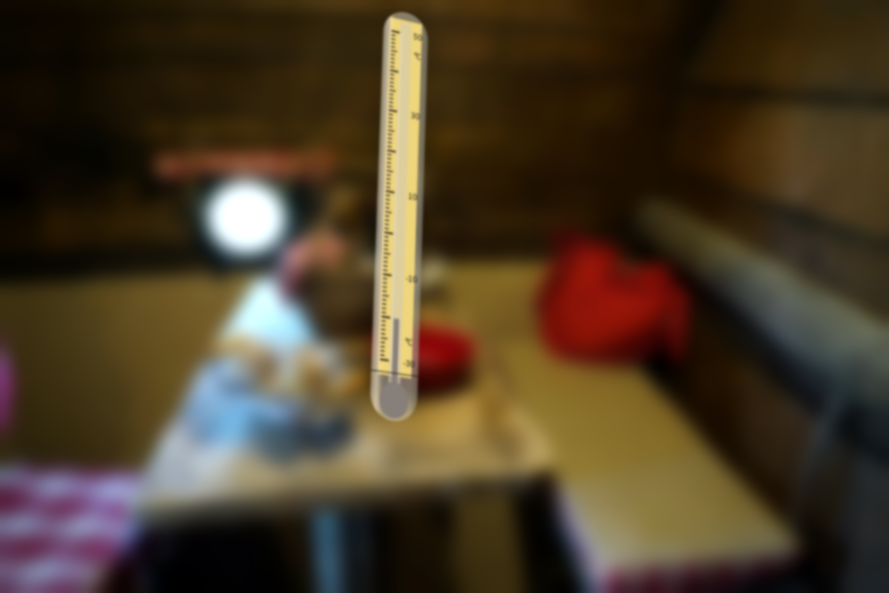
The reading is -20 °C
